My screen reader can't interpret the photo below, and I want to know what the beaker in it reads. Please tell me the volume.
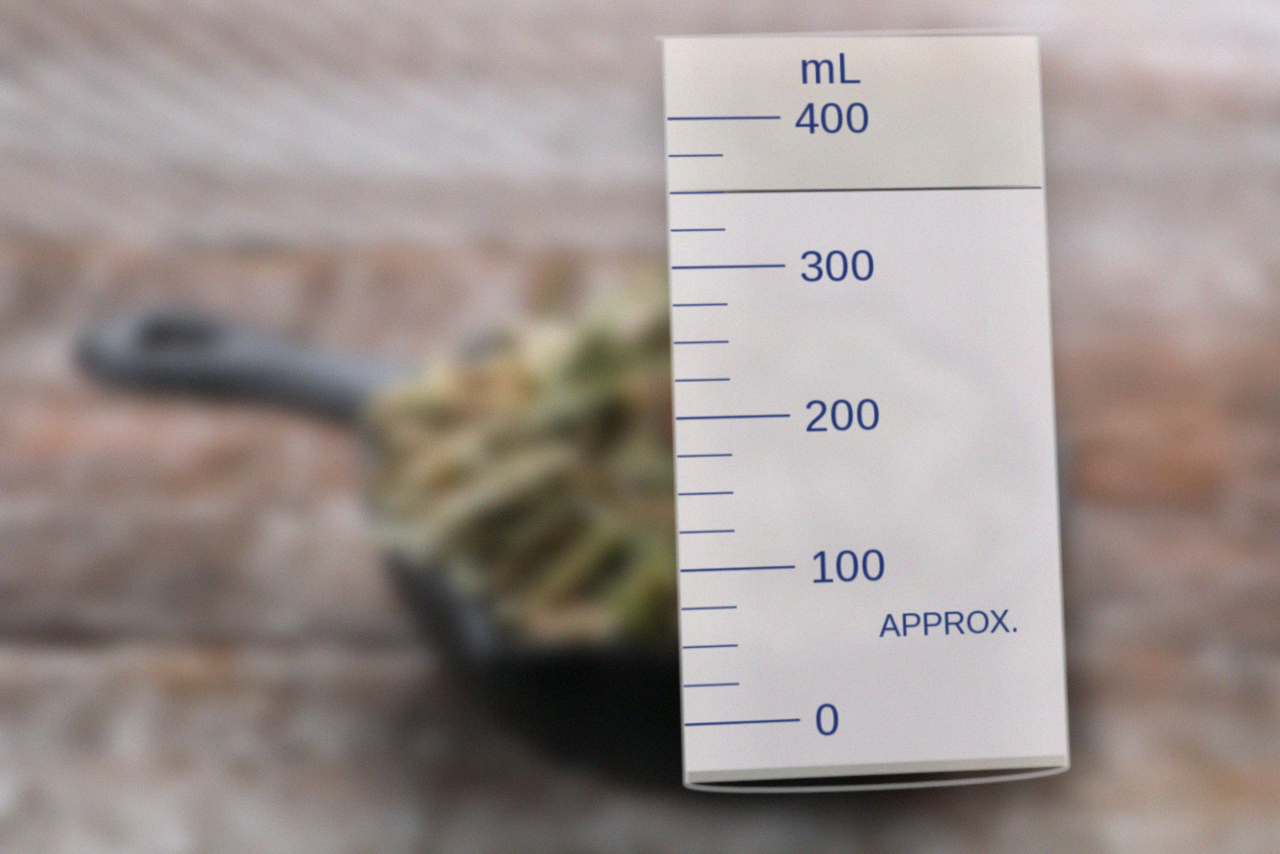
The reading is 350 mL
